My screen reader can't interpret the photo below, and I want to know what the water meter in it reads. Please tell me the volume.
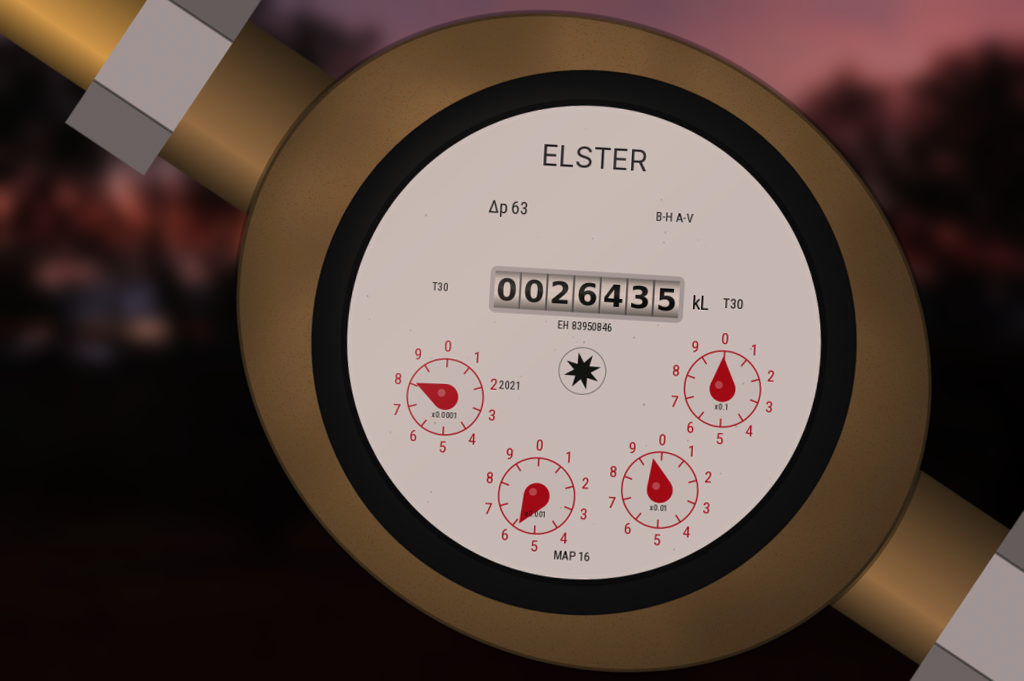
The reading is 26434.9958 kL
